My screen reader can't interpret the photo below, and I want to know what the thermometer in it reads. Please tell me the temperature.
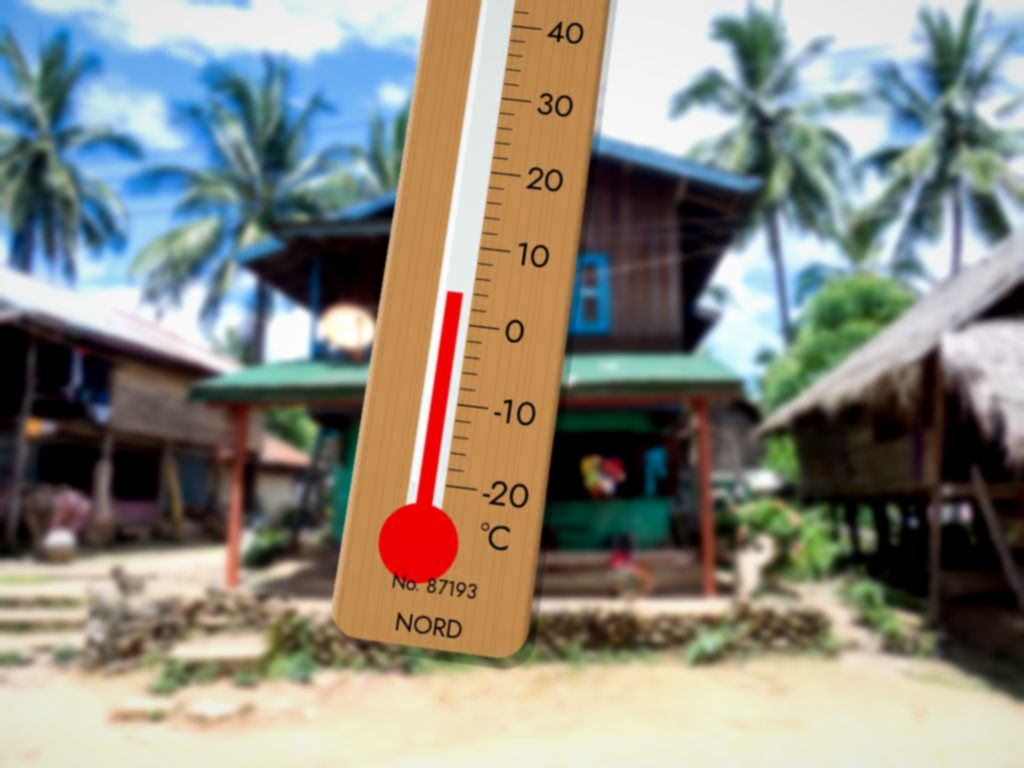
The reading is 4 °C
